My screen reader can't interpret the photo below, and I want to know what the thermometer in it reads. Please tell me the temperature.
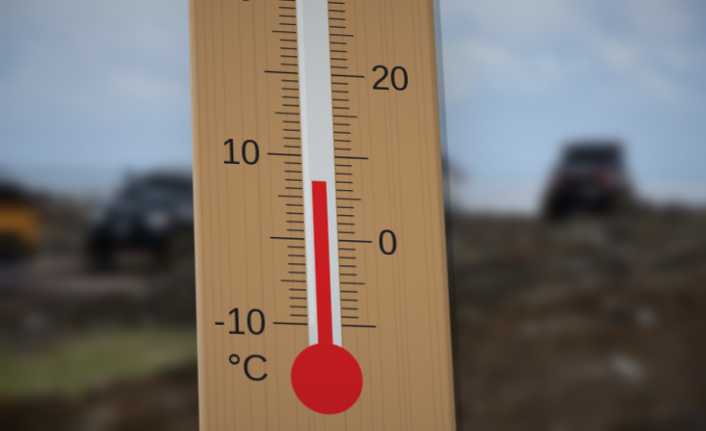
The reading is 7 °C
